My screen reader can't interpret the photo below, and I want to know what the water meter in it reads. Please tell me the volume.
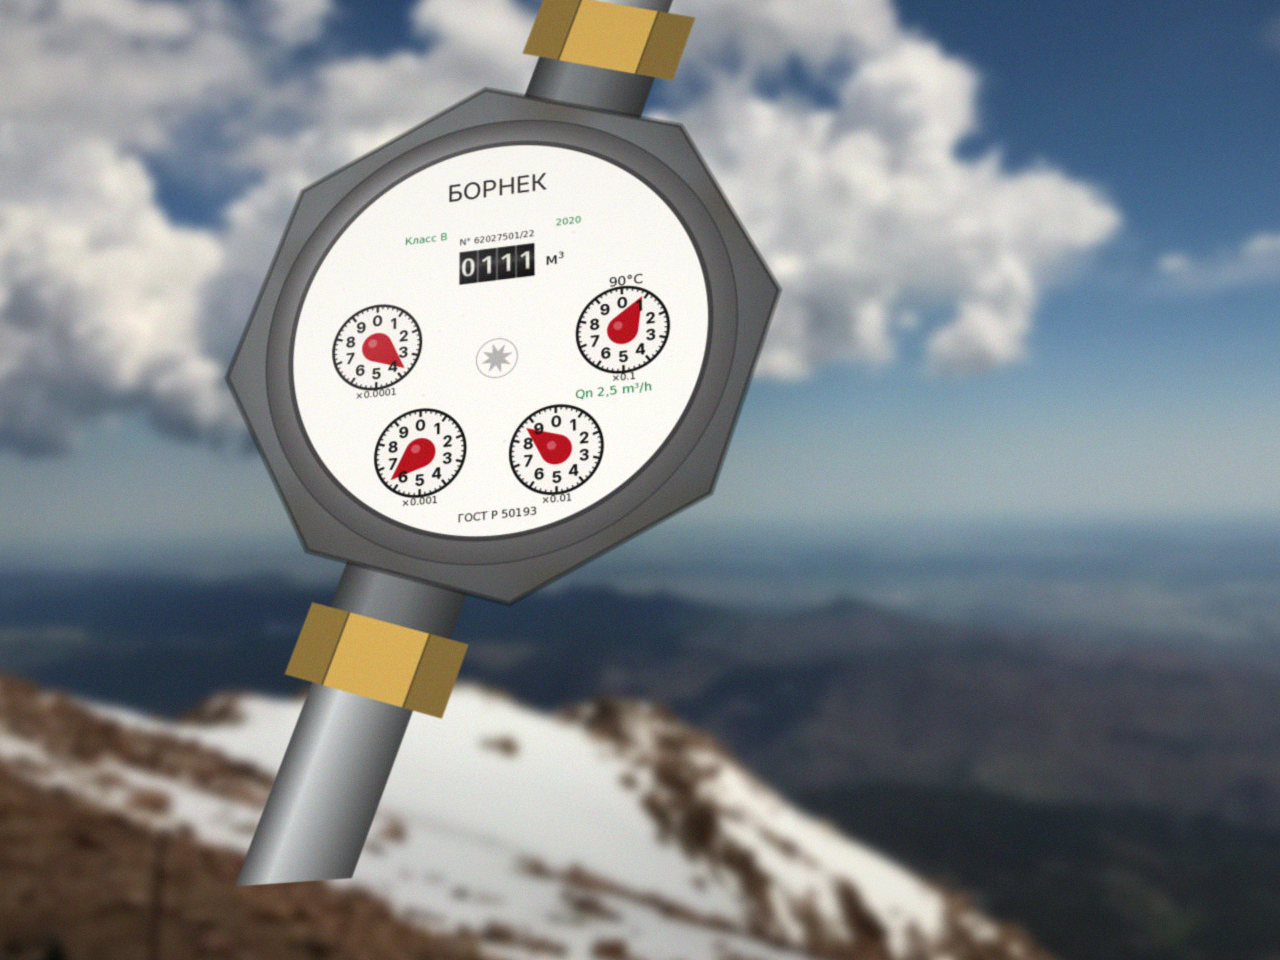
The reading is 111.0863 m³
